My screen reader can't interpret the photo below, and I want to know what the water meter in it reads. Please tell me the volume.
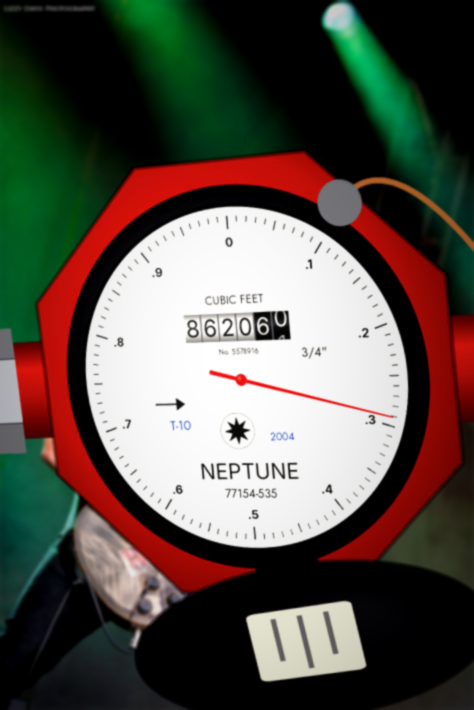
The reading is 862060.29 ft³
